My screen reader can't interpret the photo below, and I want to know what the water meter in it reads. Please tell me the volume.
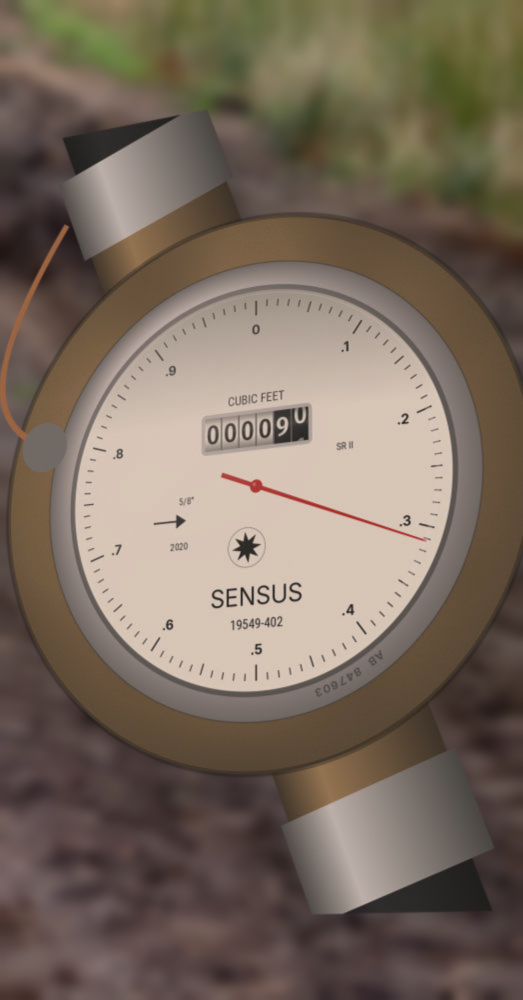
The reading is 90.31 ft³
